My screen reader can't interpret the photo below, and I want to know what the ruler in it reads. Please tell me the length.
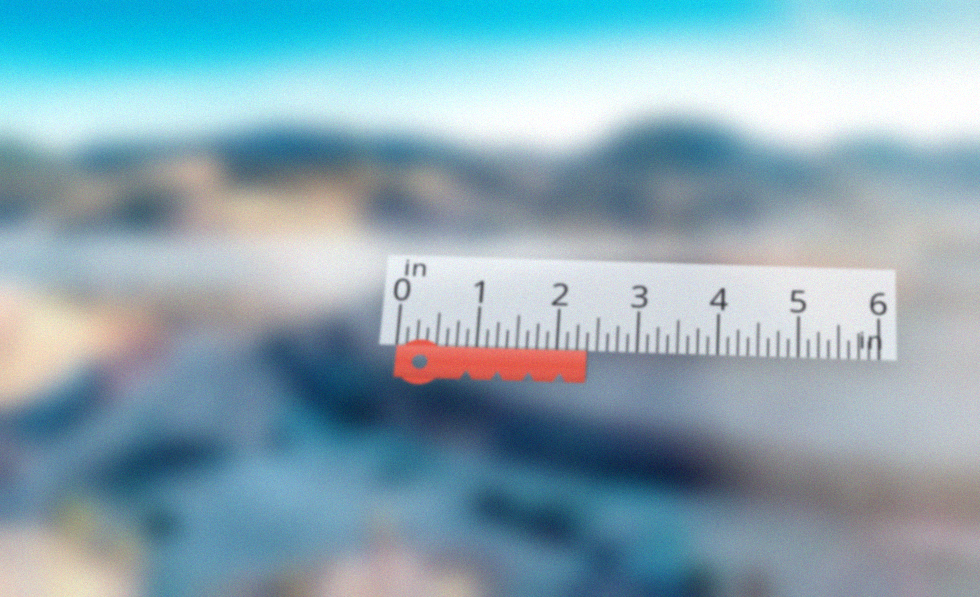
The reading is 2.375 in
